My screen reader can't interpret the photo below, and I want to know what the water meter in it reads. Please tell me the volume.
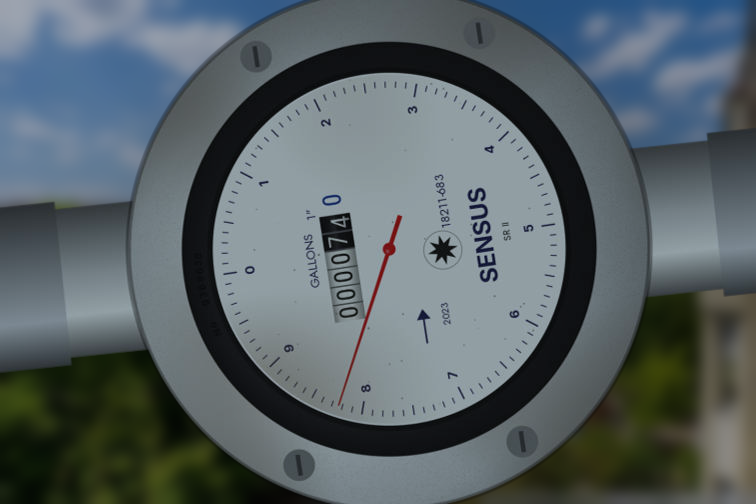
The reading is 738.2 gal
